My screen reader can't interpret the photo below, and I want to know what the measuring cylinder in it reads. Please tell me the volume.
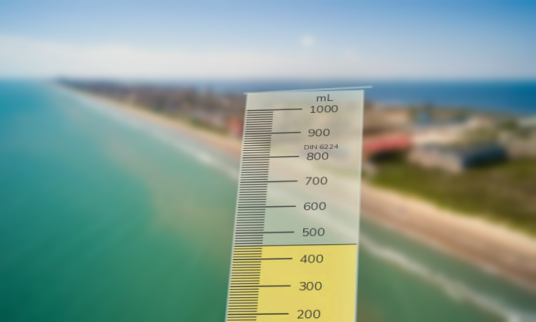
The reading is 450 mL
